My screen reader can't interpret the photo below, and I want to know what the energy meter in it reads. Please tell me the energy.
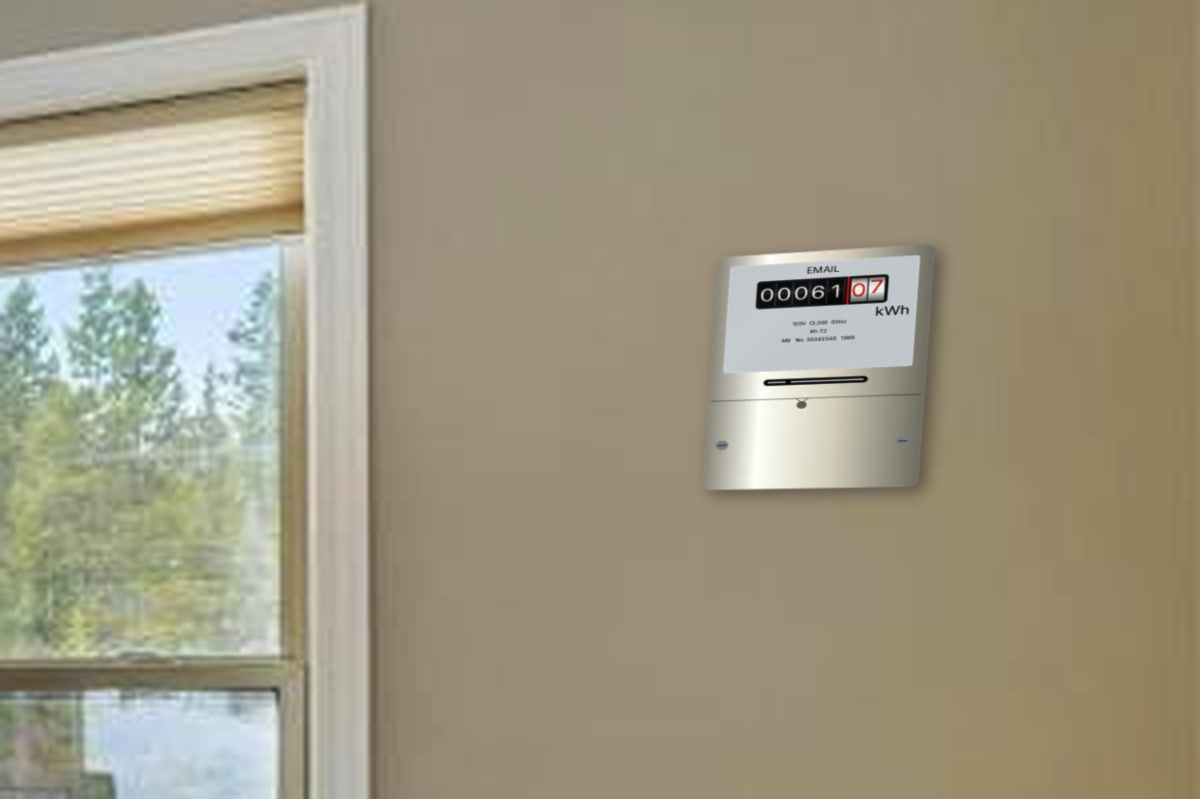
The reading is 61.07 kWh
